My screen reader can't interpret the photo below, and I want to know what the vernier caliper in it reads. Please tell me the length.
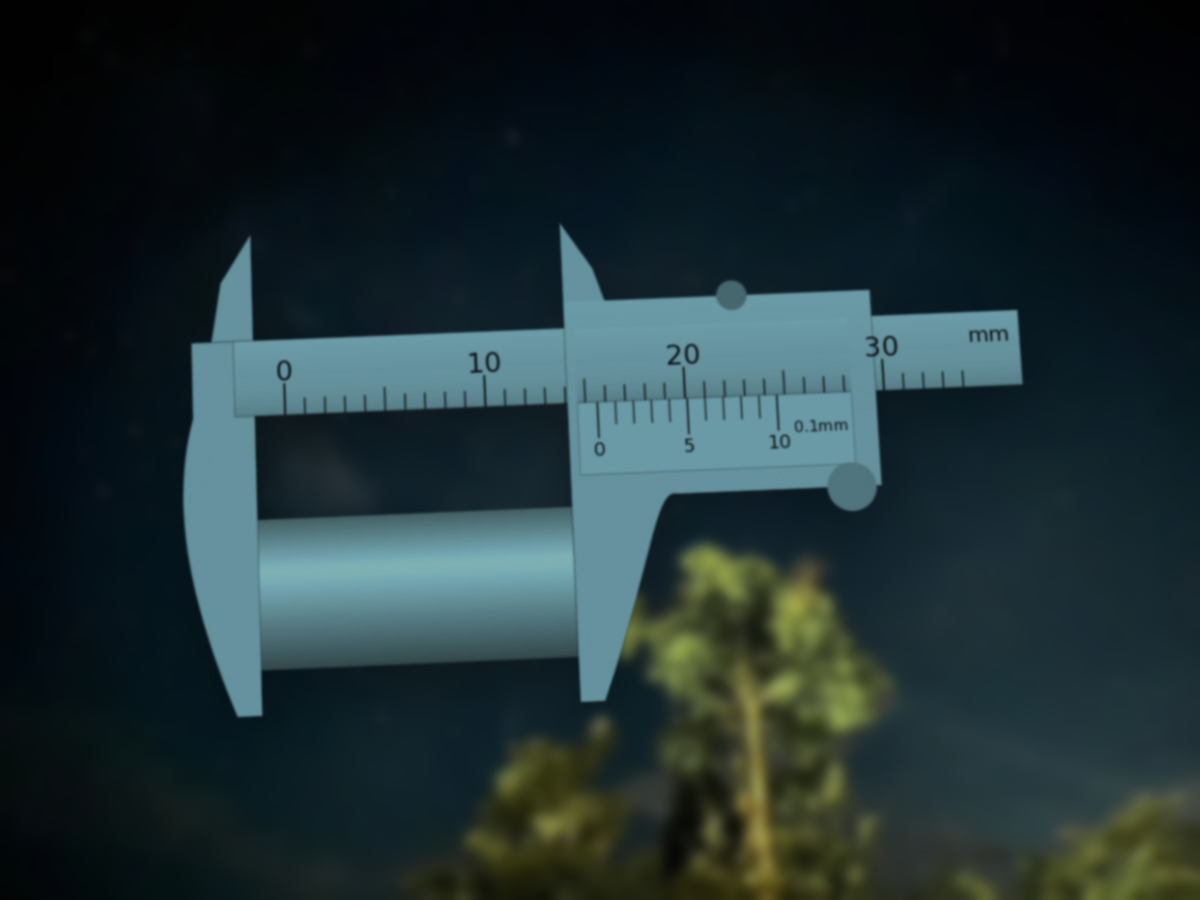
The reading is 15.6 mm
